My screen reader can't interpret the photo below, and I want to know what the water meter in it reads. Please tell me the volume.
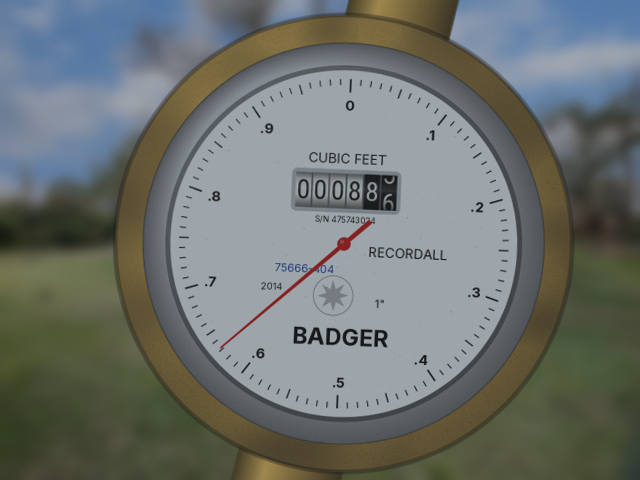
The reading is 885.63 ft³
